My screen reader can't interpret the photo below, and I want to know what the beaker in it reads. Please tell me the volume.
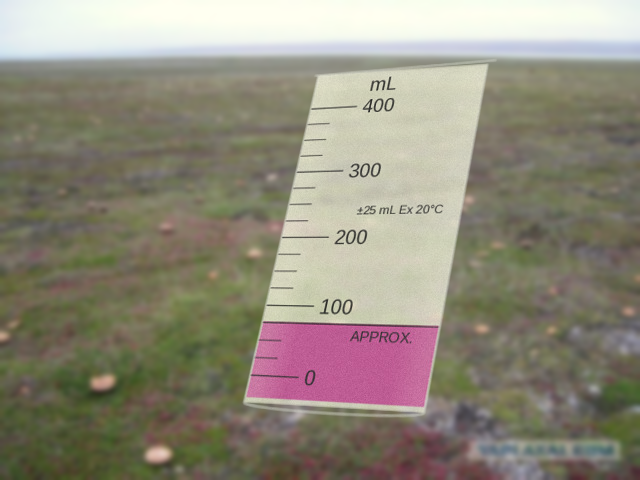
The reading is 75 mL
